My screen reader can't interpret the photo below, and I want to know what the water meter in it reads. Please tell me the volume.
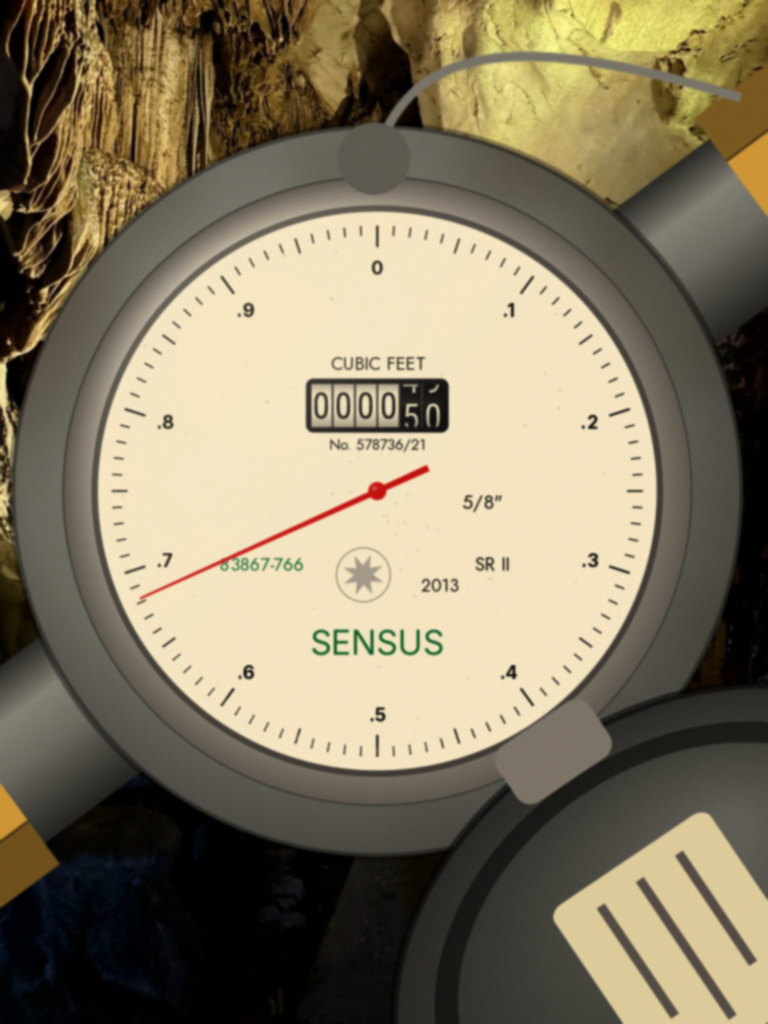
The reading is 49.68 ft³
